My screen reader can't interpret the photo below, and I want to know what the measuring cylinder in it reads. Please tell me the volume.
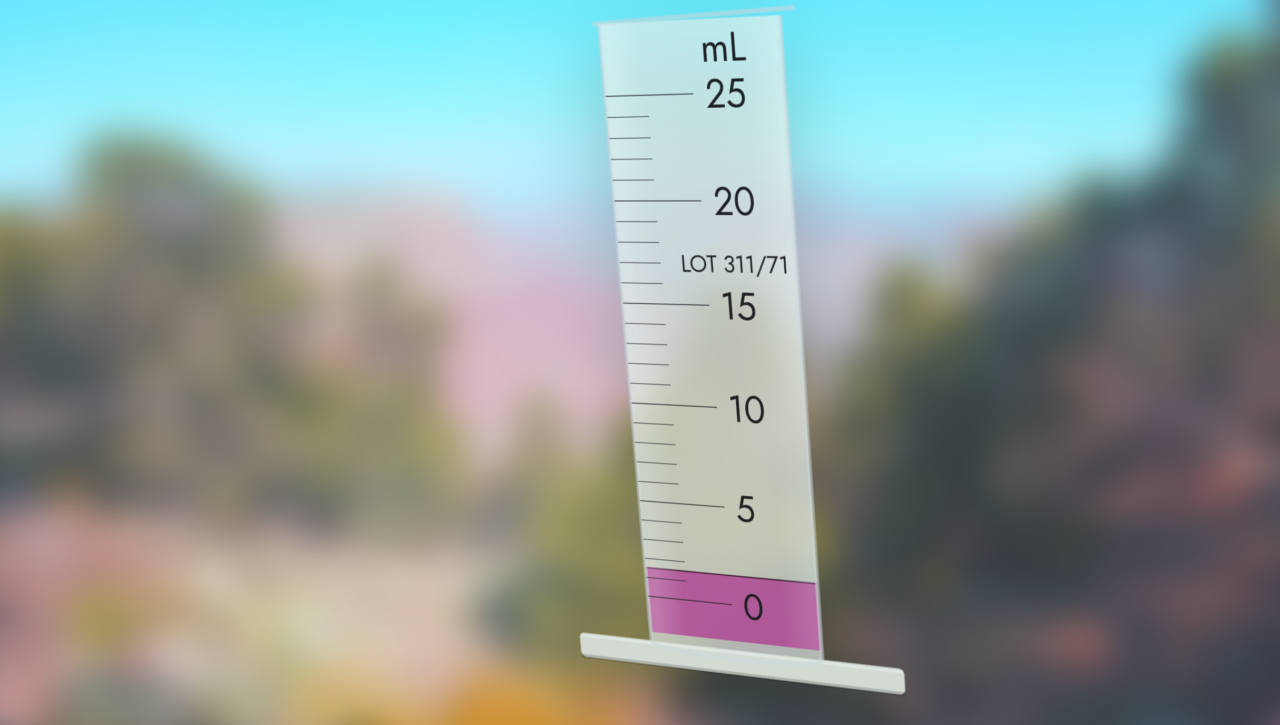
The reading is 1.5 mL
